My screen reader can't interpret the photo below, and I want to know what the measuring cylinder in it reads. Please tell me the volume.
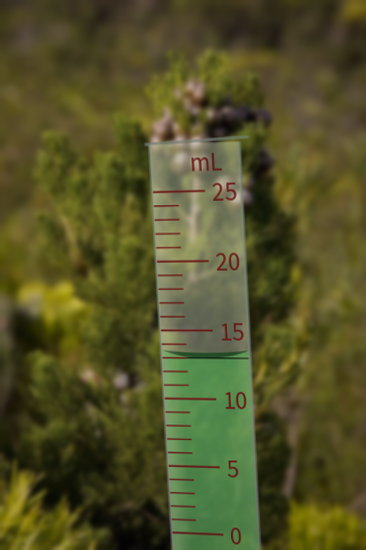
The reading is 13 mL
